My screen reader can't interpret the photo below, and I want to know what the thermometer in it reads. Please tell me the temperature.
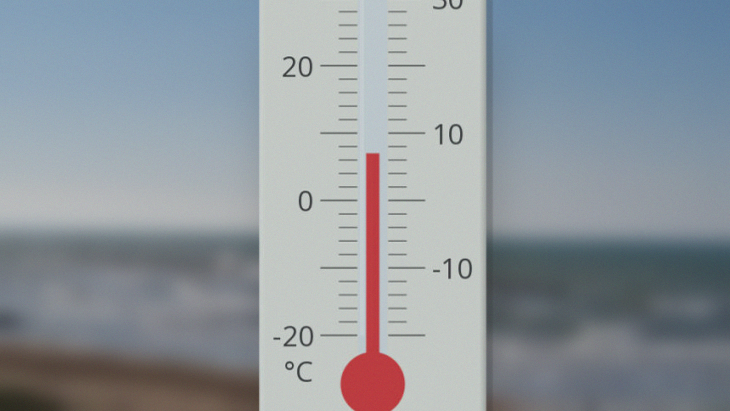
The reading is 7 °C
